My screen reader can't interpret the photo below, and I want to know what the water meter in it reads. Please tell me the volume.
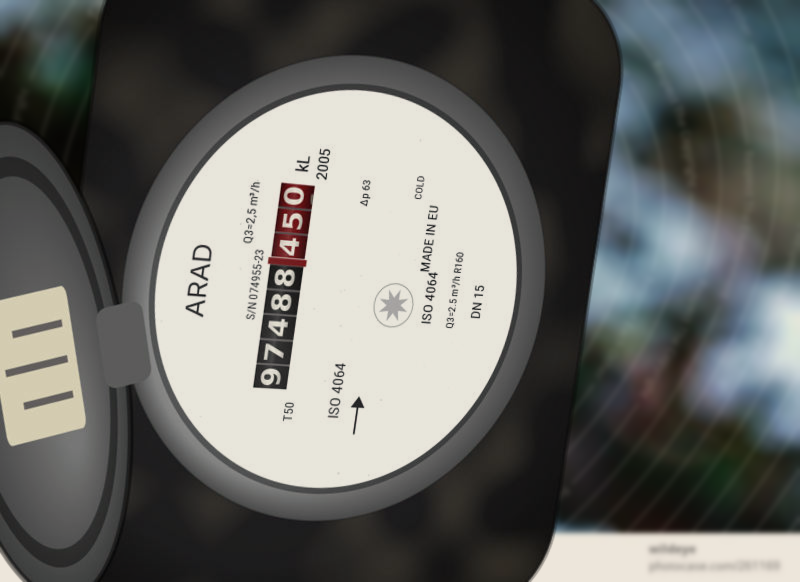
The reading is 97488.450 kL
